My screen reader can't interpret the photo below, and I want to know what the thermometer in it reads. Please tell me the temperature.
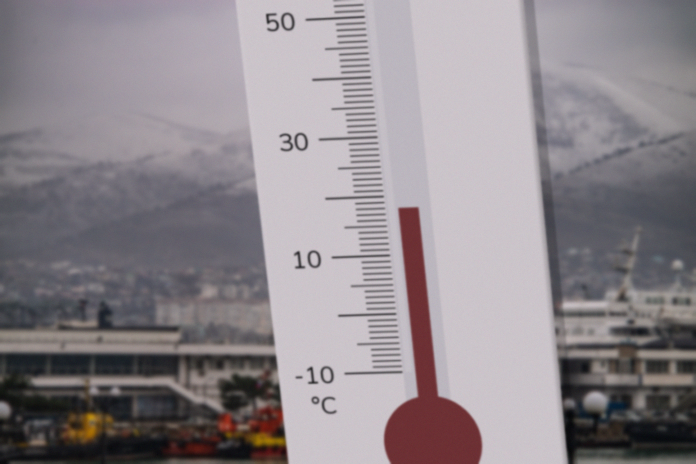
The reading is 18 °C
